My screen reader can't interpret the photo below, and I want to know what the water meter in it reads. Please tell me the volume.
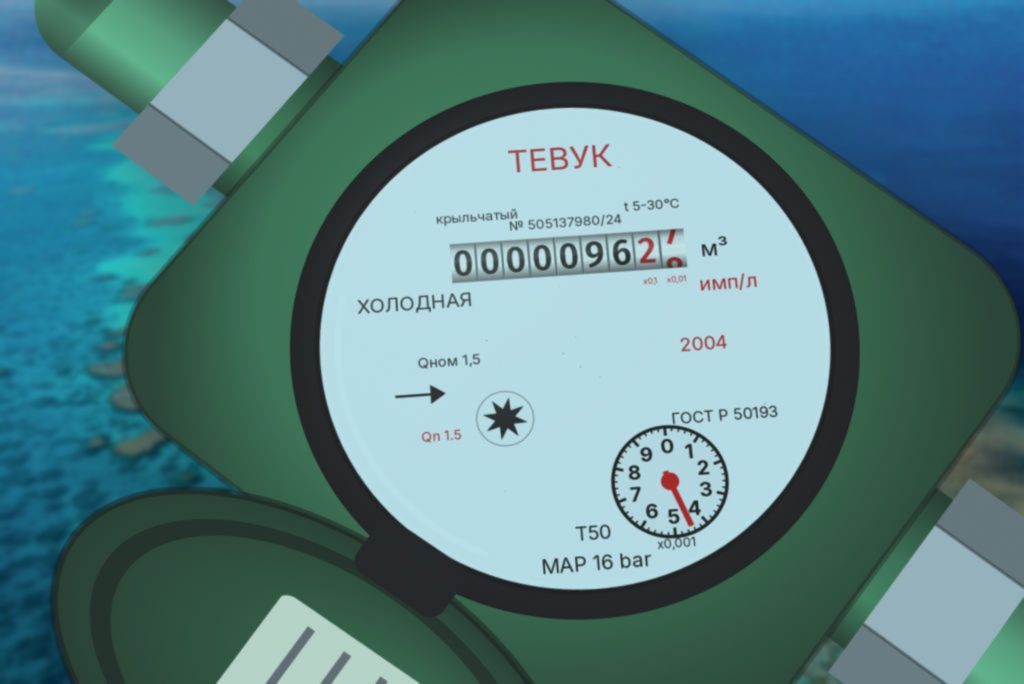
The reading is 96.274 m³
